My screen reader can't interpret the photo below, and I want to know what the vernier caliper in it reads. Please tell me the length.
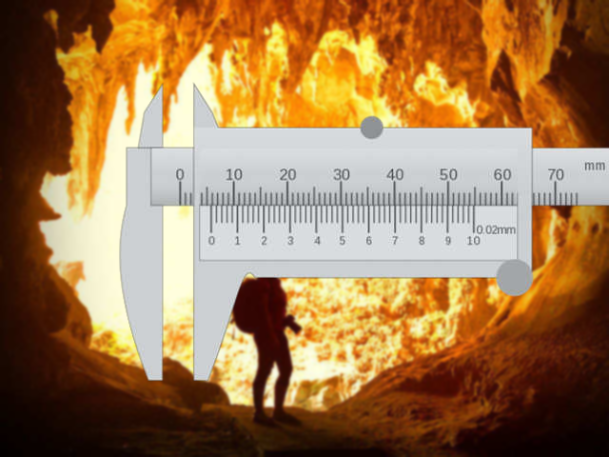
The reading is 5.8 mm
